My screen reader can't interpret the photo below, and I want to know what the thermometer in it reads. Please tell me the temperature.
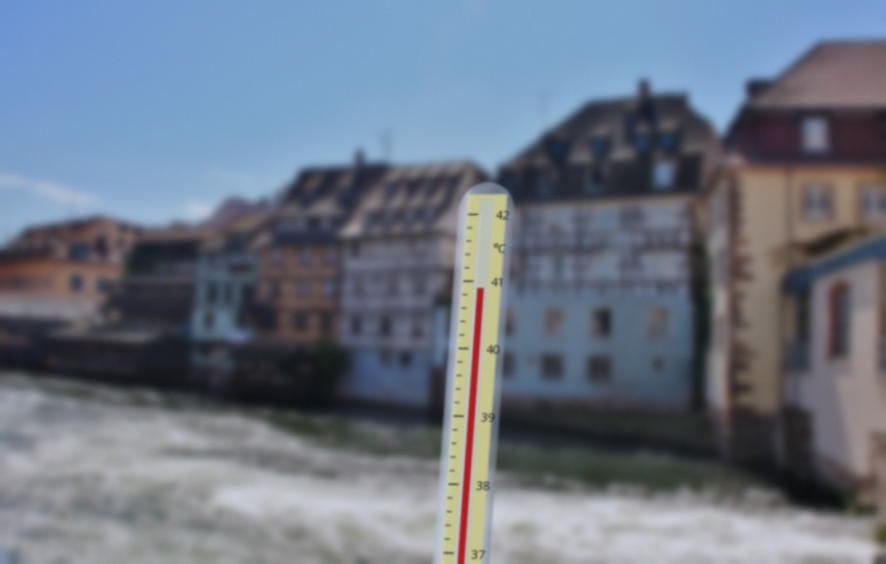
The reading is 40.9 °C
